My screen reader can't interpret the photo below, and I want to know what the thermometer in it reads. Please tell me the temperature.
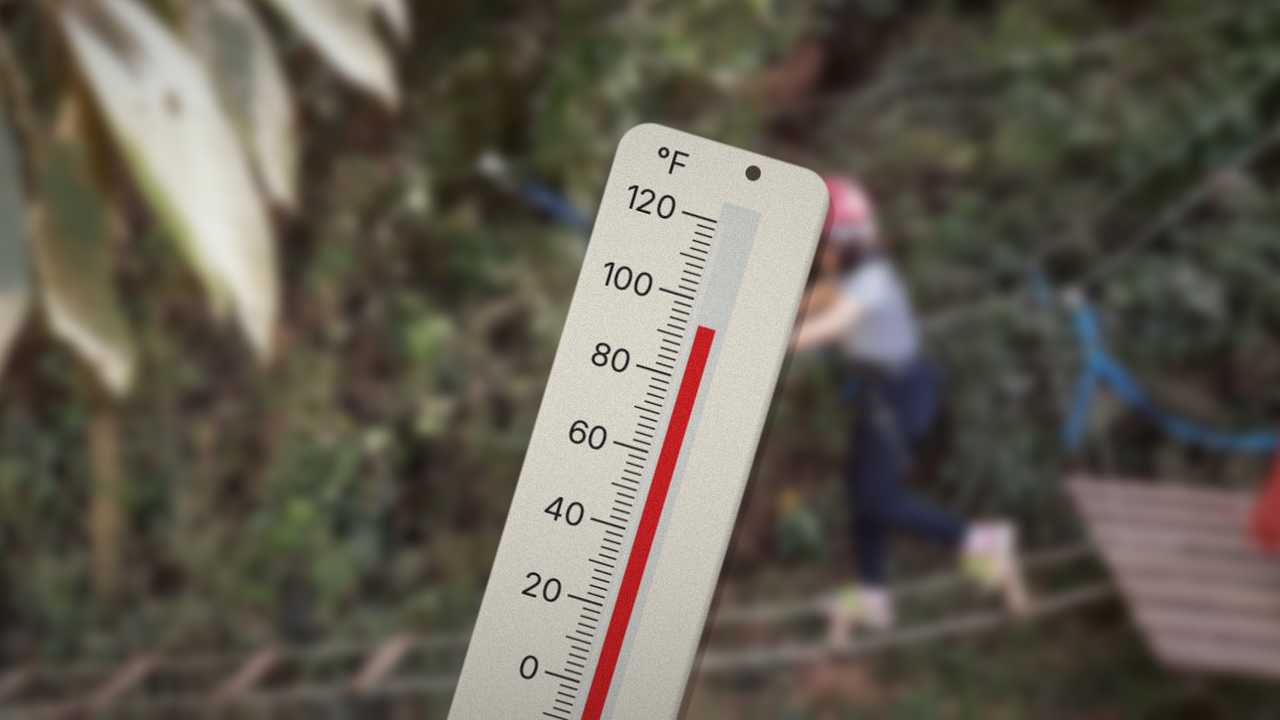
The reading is 94 °F
